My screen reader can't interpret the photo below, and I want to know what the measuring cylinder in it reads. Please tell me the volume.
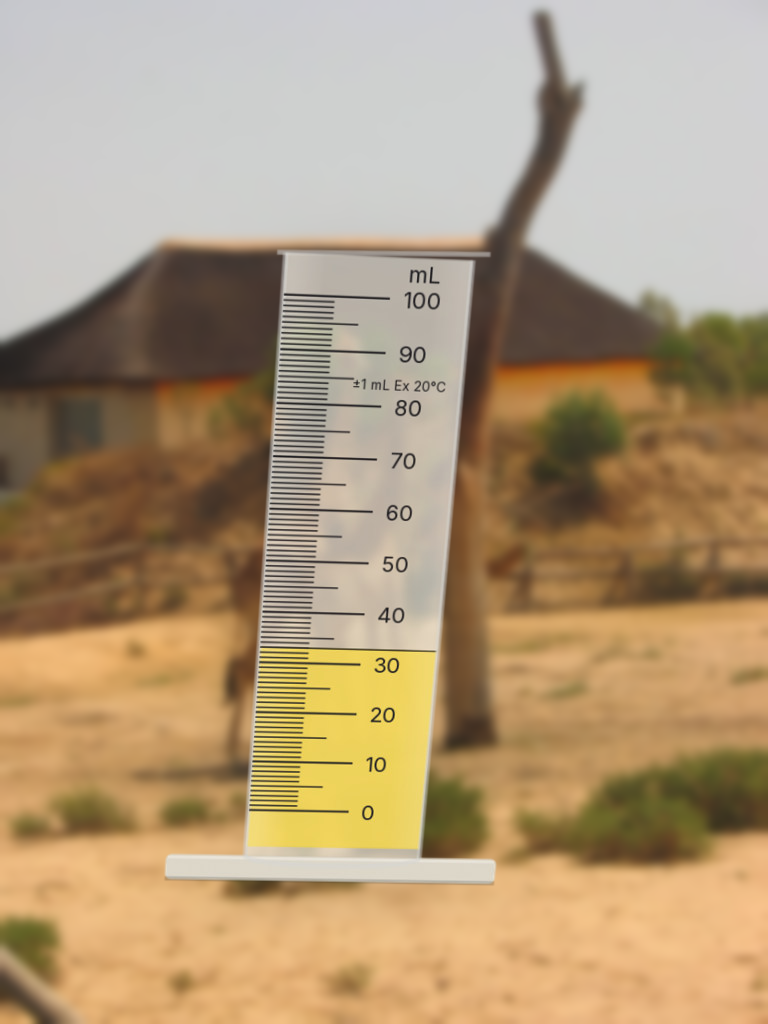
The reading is 33 mL
